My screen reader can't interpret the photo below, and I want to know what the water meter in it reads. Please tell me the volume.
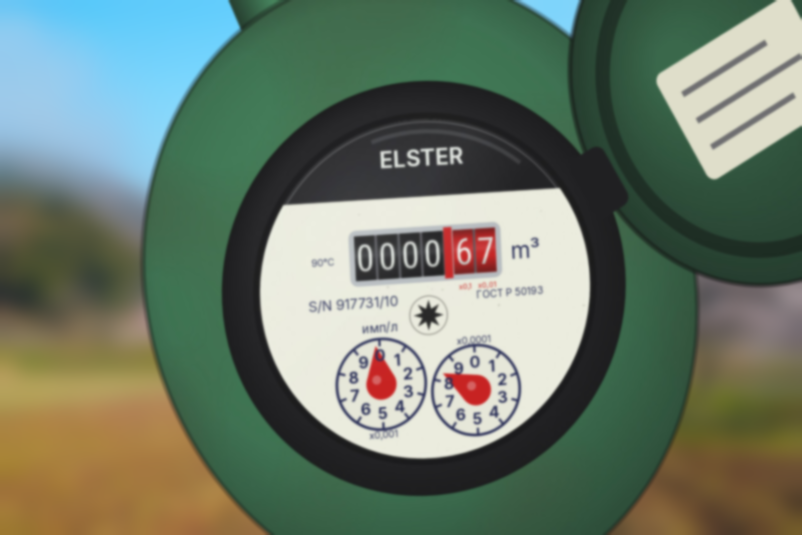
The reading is 0.6698 m³
